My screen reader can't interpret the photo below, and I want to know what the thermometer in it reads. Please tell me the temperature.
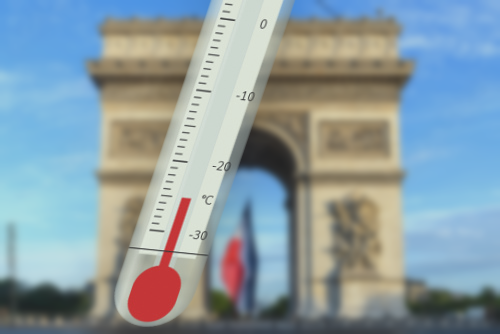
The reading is -25 °C
